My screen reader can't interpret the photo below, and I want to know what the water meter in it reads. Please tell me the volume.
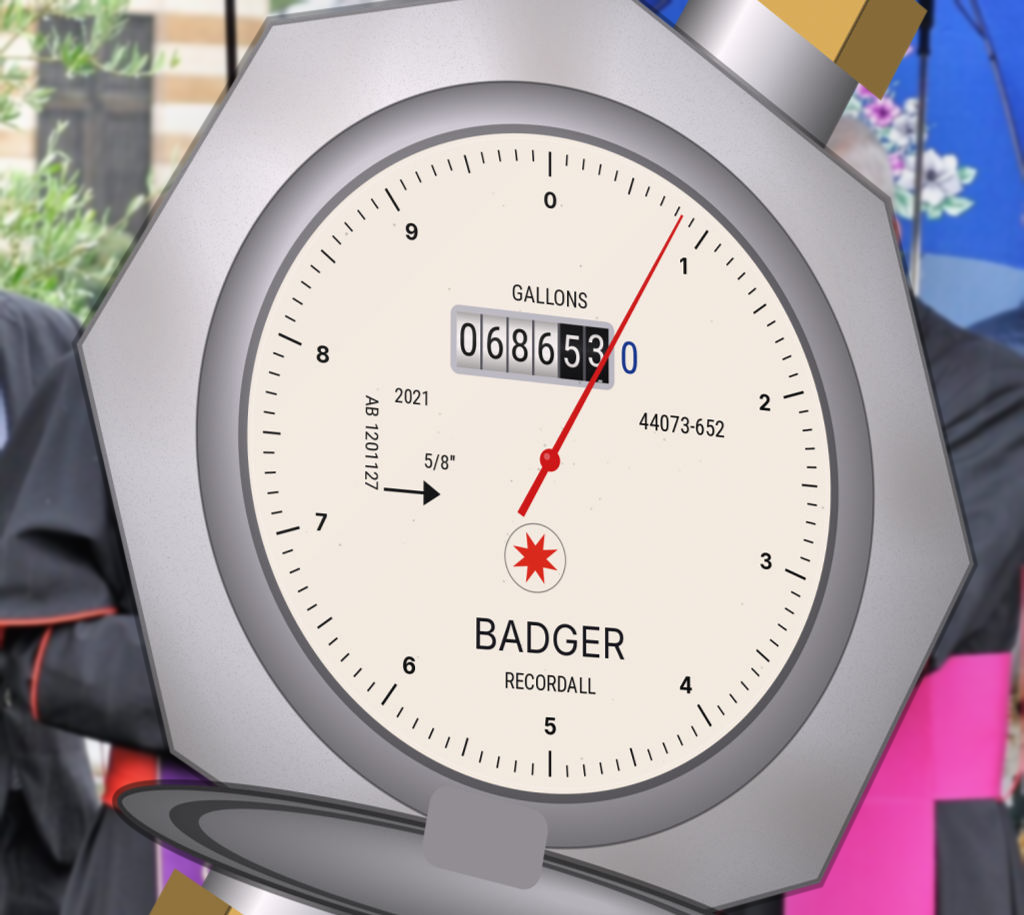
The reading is 686530.8 gal
